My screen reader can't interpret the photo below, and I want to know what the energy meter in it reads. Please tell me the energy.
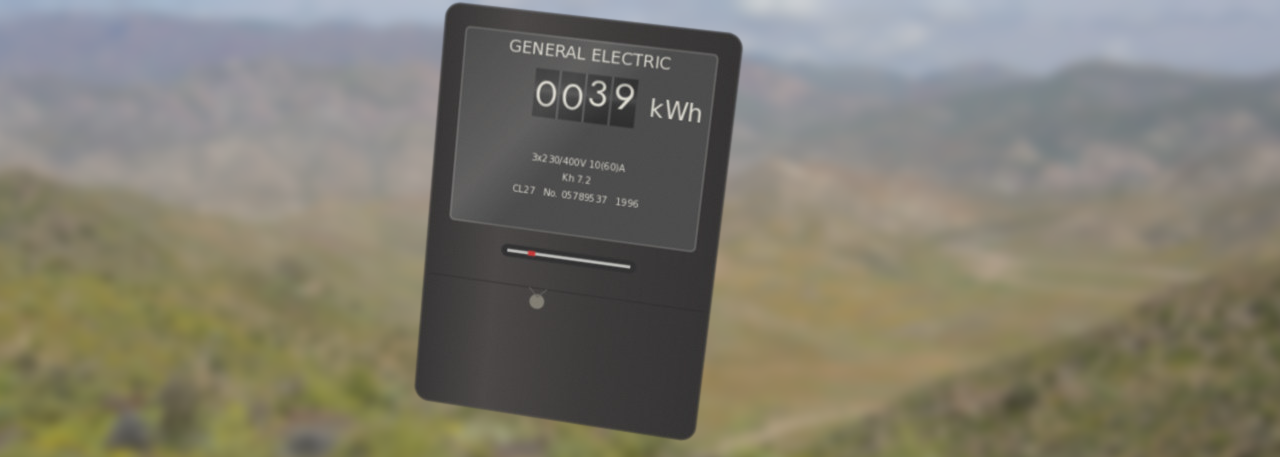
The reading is 39 kWh
